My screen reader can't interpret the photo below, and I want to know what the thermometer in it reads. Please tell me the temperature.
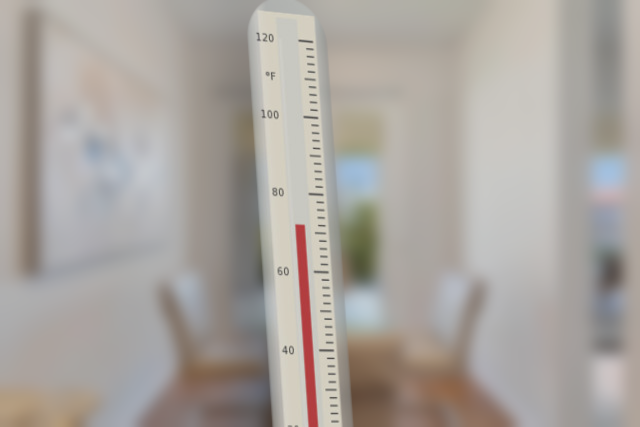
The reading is 72 °F
